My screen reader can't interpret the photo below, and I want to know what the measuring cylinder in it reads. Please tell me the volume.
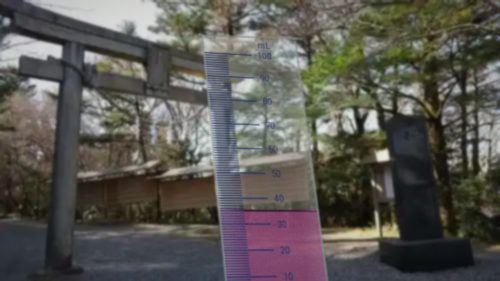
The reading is 35 mL
